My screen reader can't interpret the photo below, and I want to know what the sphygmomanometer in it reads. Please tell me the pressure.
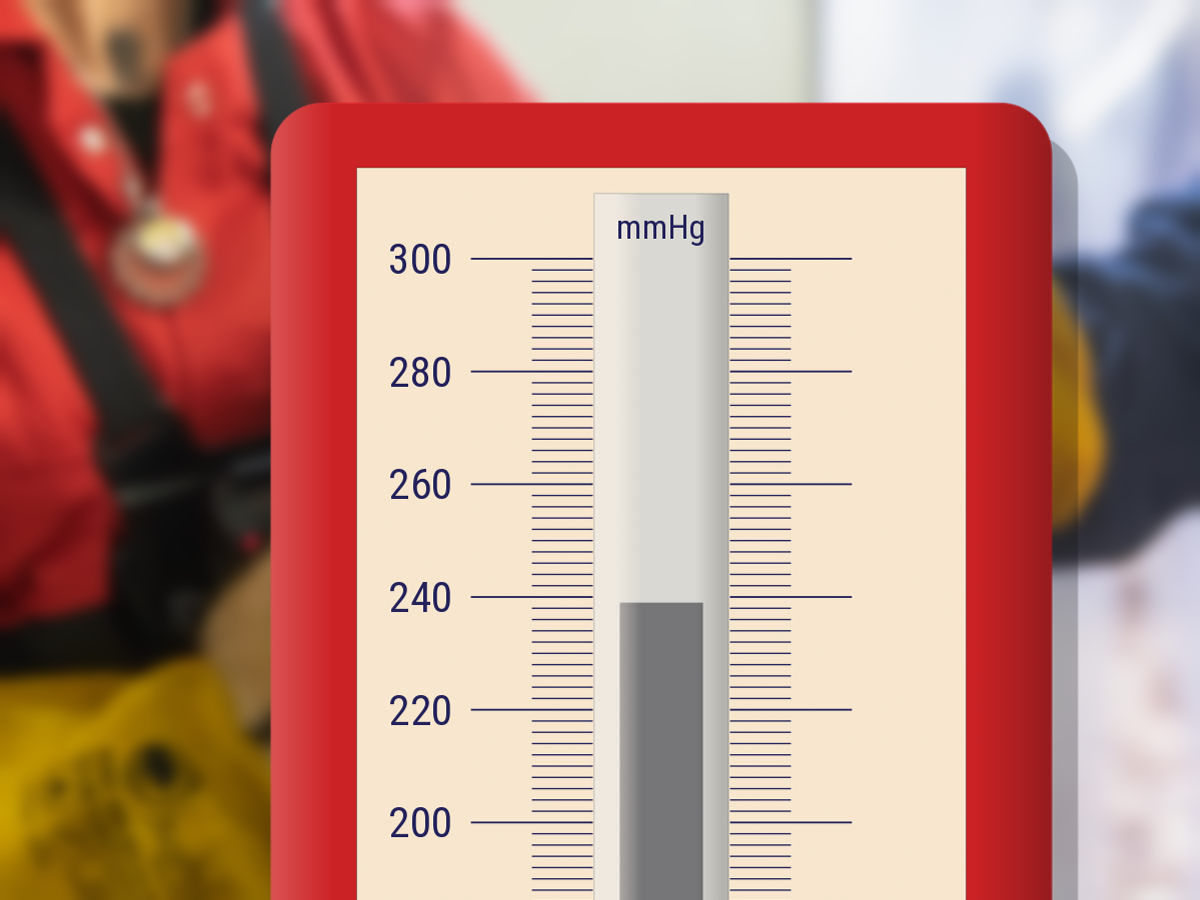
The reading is 239 mmHg
